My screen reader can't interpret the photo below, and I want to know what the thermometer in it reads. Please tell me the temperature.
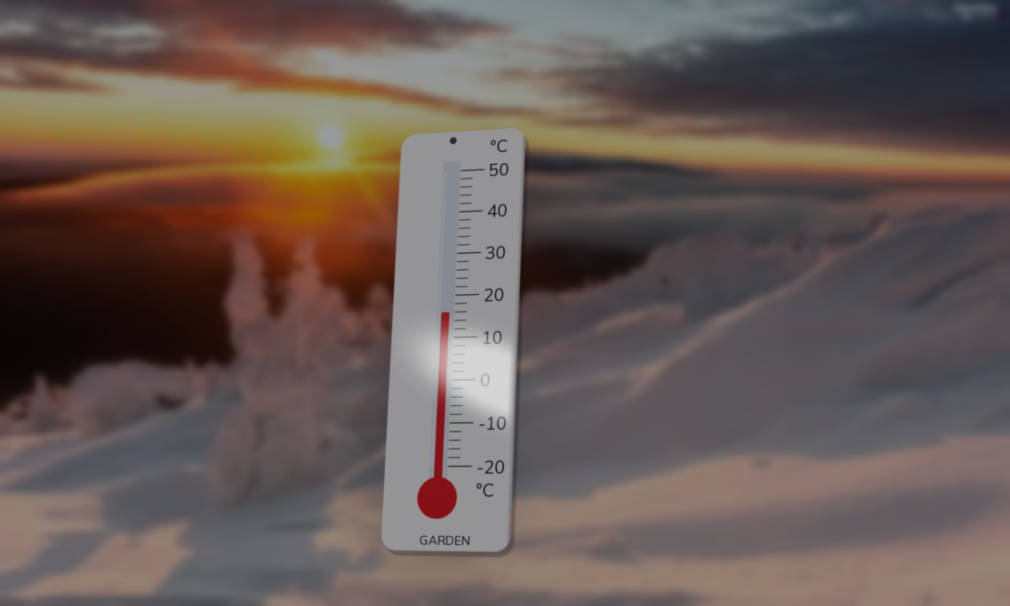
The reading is 16 °C
